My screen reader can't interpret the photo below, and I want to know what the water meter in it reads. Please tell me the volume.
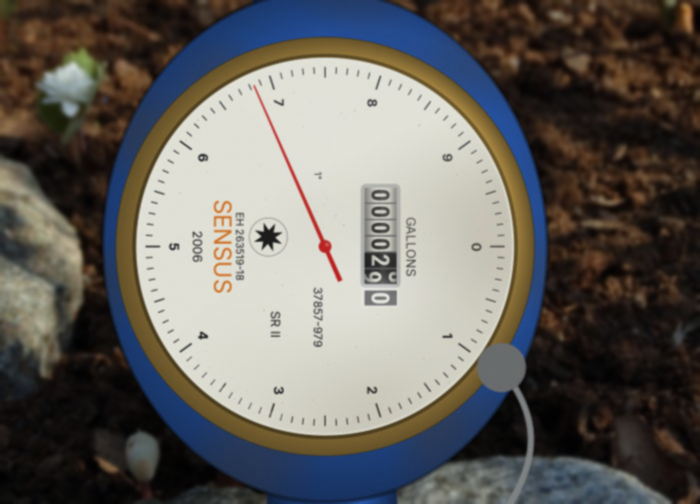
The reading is 286.8 gal
